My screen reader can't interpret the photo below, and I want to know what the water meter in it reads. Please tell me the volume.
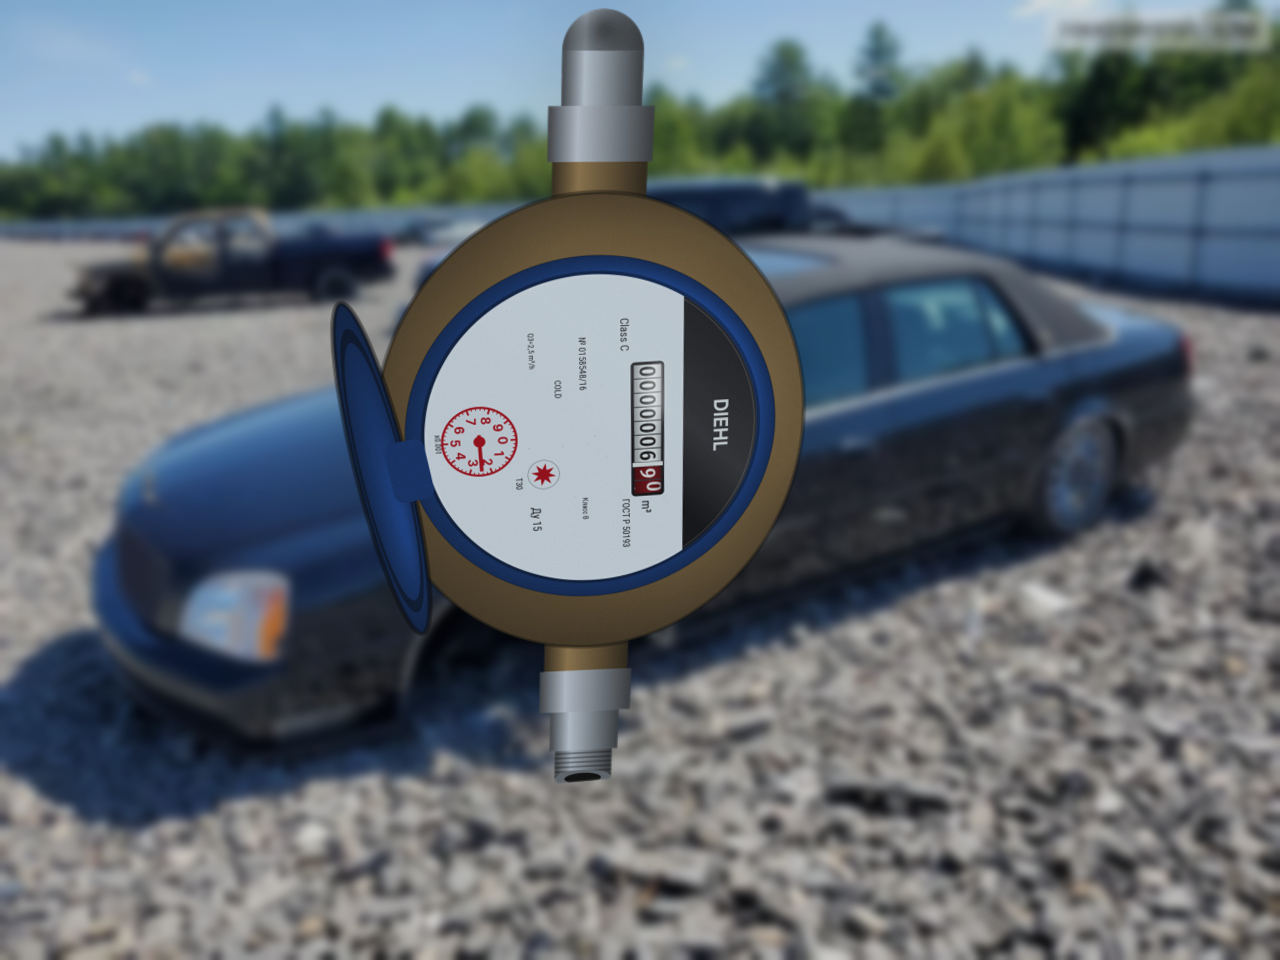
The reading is 6.902 m³
